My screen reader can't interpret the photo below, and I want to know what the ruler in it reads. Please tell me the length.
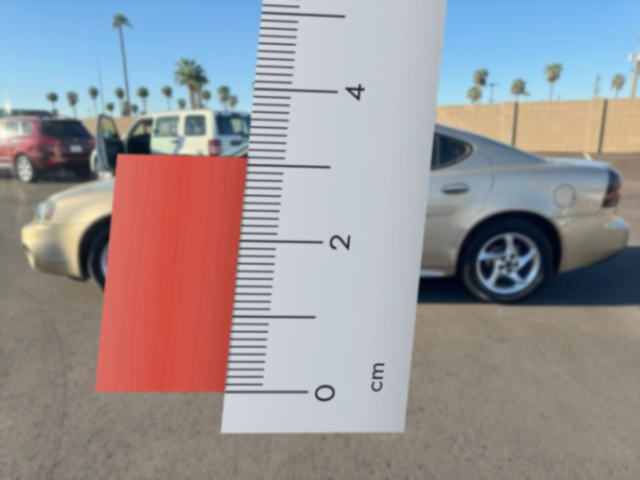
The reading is 3.1 cm
